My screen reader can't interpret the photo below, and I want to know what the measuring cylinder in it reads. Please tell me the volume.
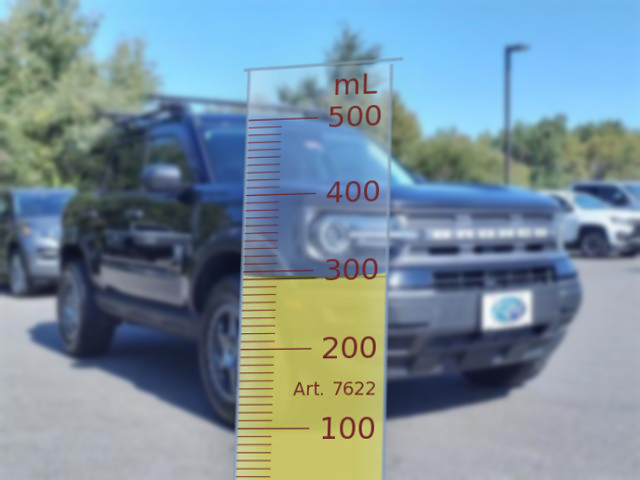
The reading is 290 mL
